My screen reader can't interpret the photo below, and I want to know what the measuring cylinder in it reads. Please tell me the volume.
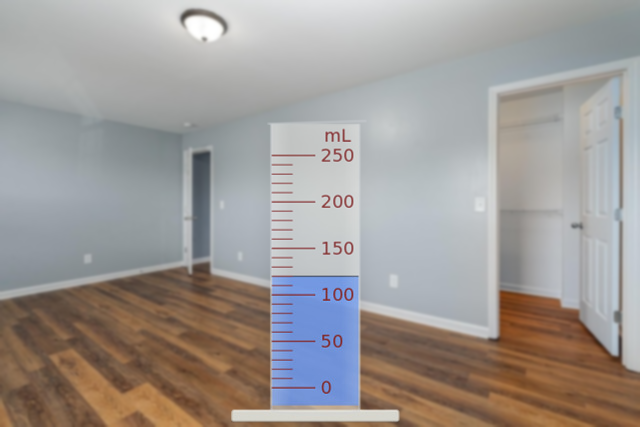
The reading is 120 mL
